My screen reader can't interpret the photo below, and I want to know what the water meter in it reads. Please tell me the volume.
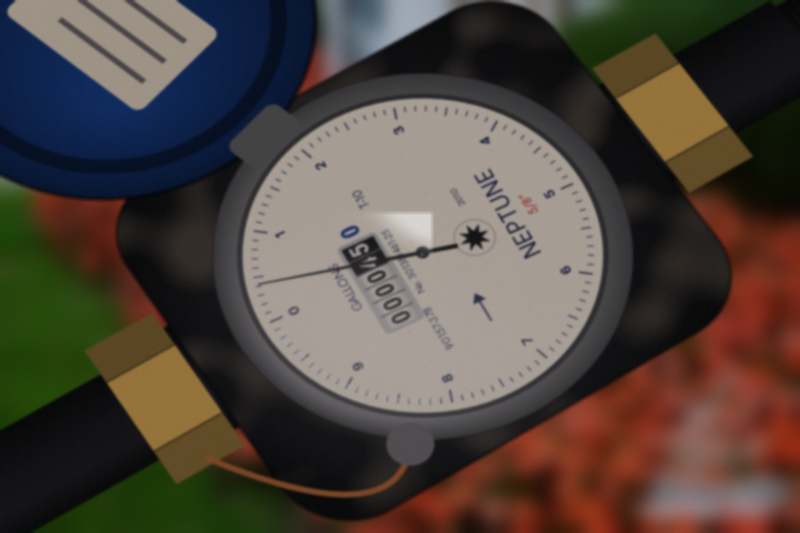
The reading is 450.4 gal
